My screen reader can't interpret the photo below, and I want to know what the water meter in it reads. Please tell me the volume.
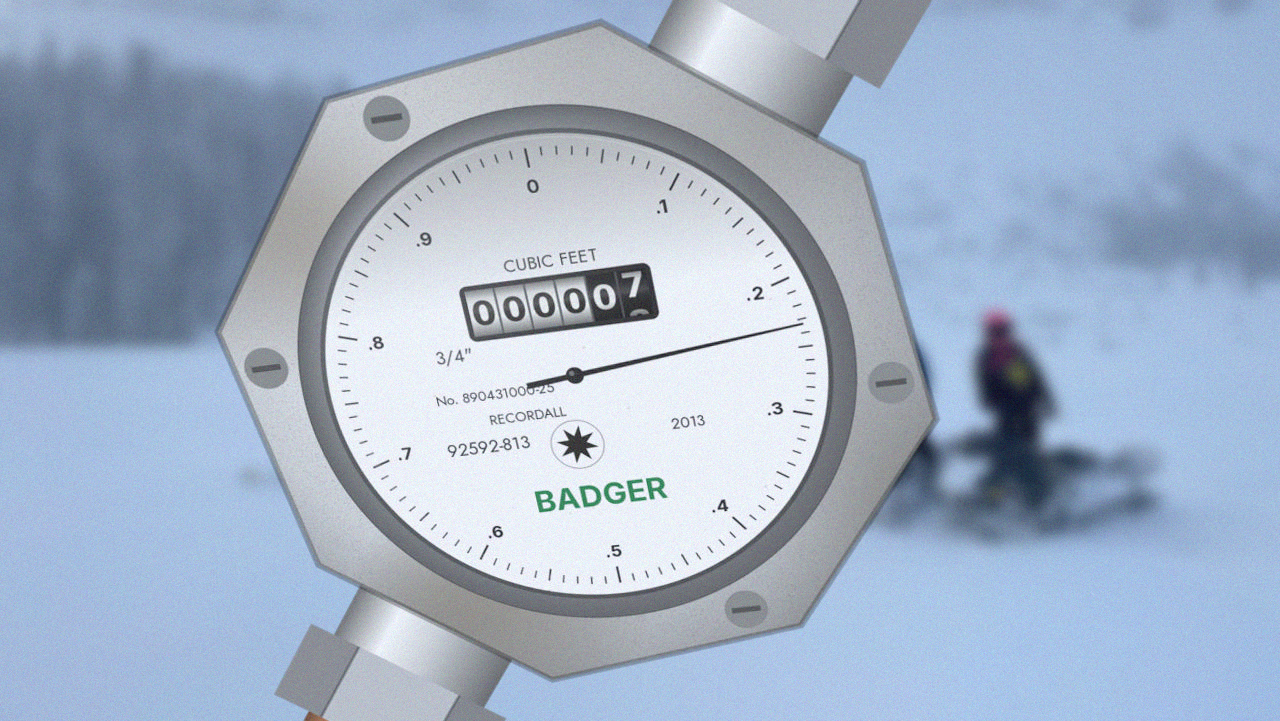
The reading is 7.23 ft³
